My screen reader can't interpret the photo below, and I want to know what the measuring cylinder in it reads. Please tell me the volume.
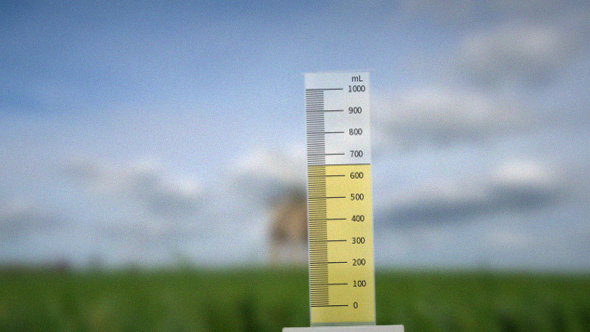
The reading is 650 mL
